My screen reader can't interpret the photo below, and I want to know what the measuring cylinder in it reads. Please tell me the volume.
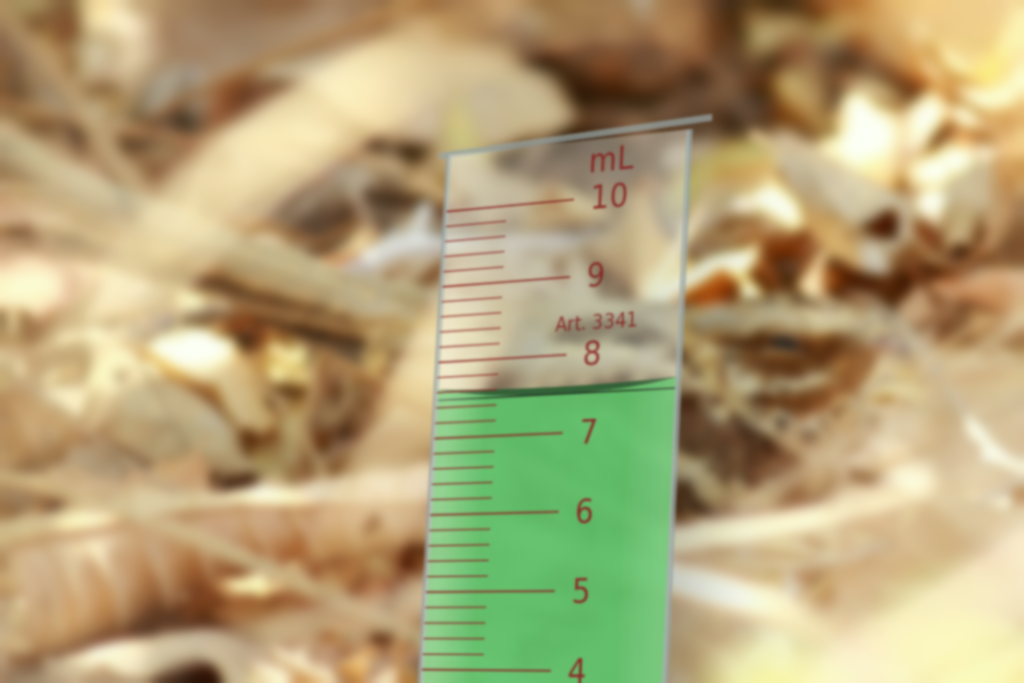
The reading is 7.5 mL
